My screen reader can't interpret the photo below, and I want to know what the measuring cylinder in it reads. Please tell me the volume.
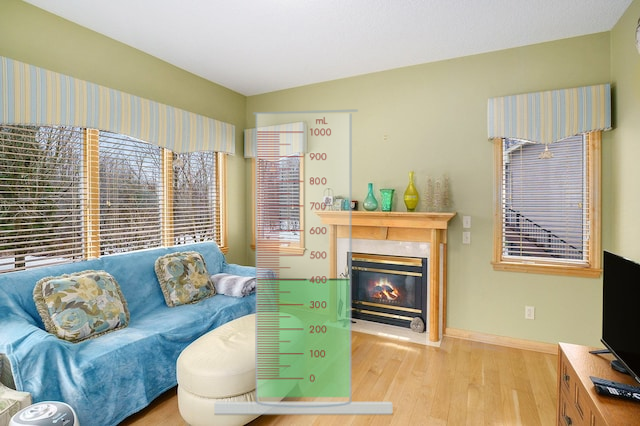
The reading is 400 mL
